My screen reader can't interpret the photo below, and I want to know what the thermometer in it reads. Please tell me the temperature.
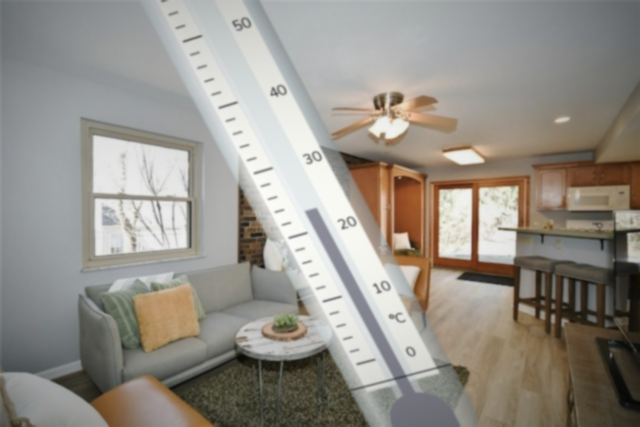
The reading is 23 °C
